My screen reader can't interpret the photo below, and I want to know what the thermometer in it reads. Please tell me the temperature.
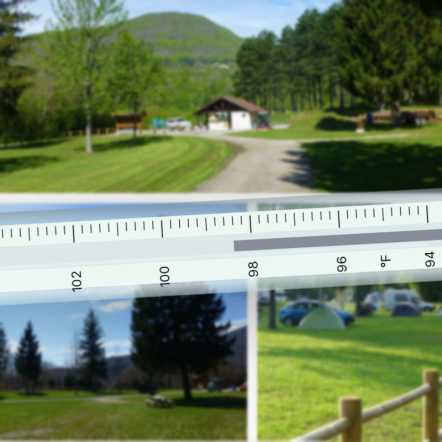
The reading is 98.4 °F
